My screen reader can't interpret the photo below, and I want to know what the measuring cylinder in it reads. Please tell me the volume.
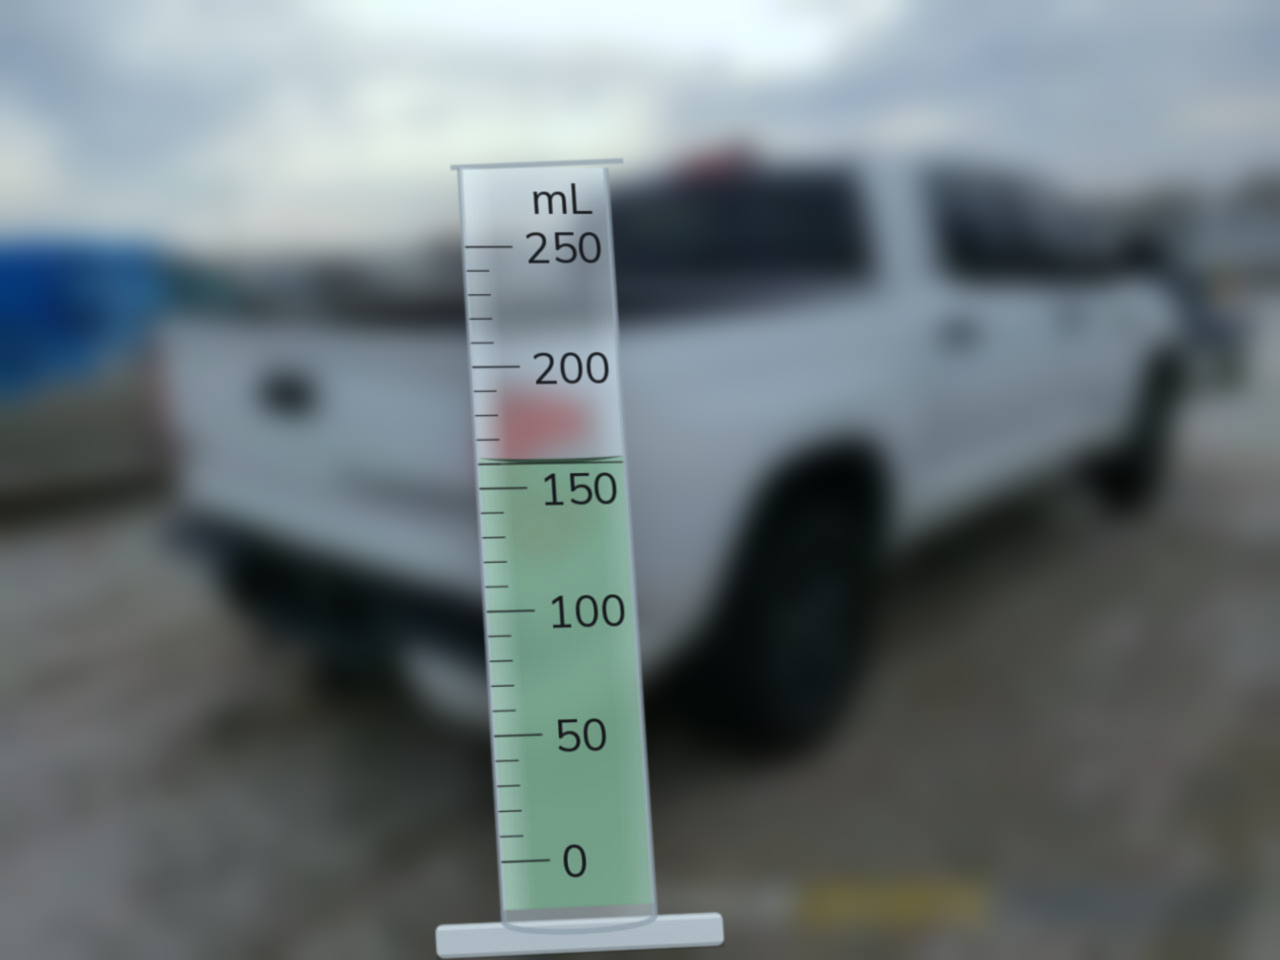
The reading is 160 mL
